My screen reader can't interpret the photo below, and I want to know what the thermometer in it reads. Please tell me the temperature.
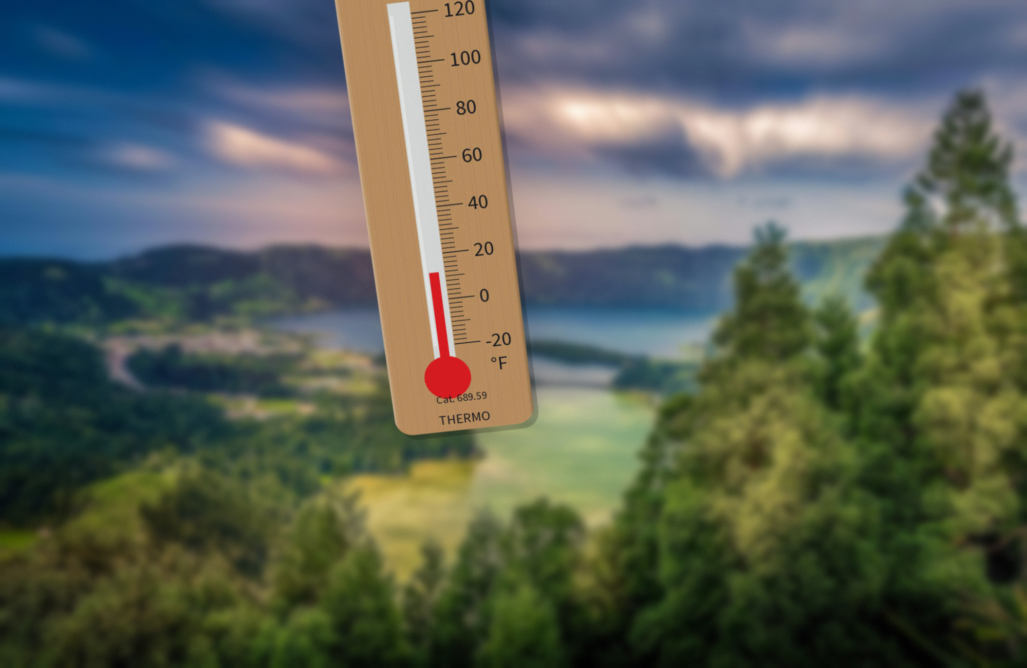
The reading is 12 °F
